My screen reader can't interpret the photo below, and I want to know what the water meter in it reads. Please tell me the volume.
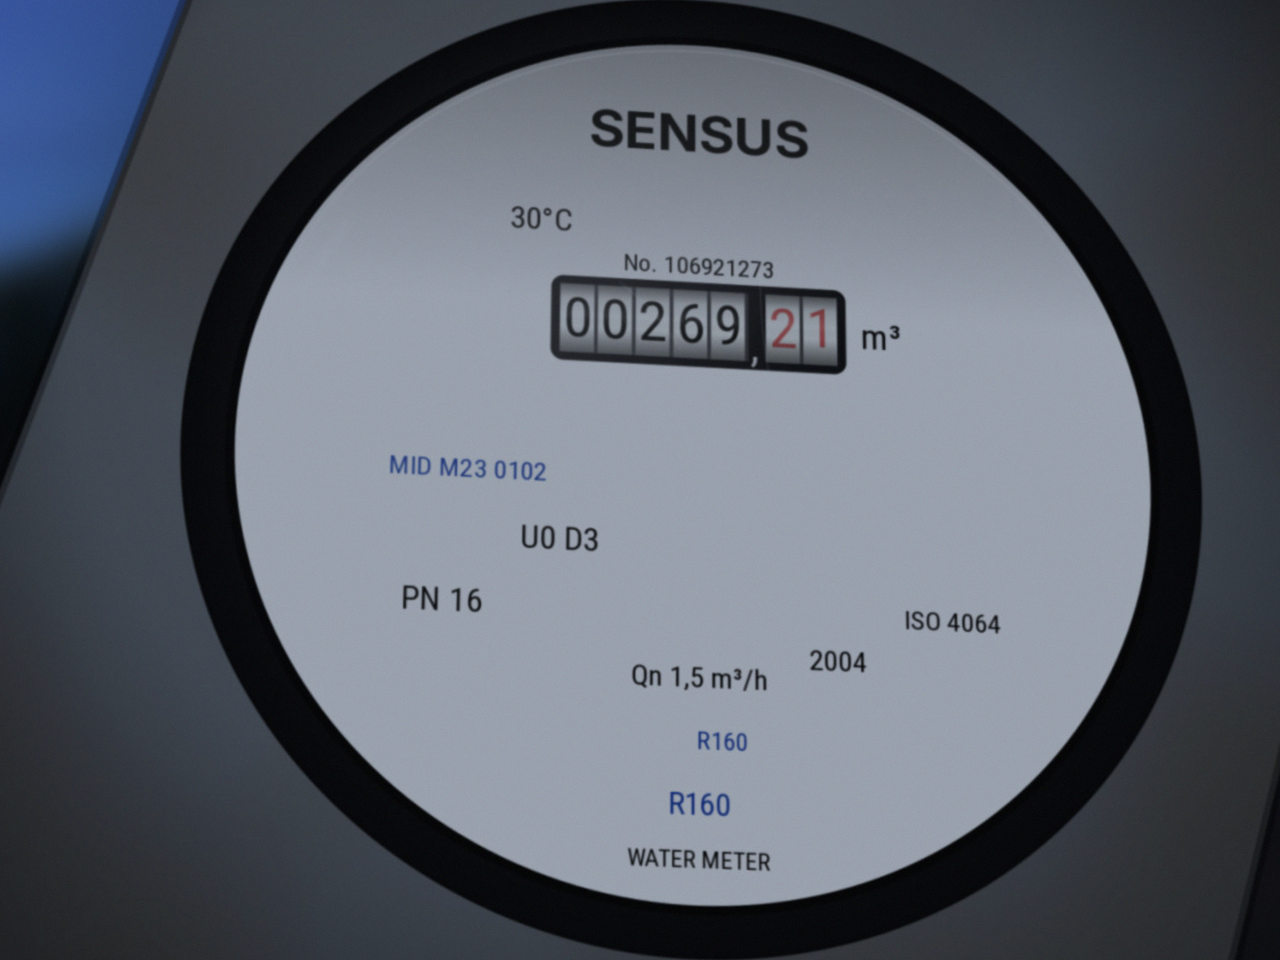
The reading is 269.21 m³
